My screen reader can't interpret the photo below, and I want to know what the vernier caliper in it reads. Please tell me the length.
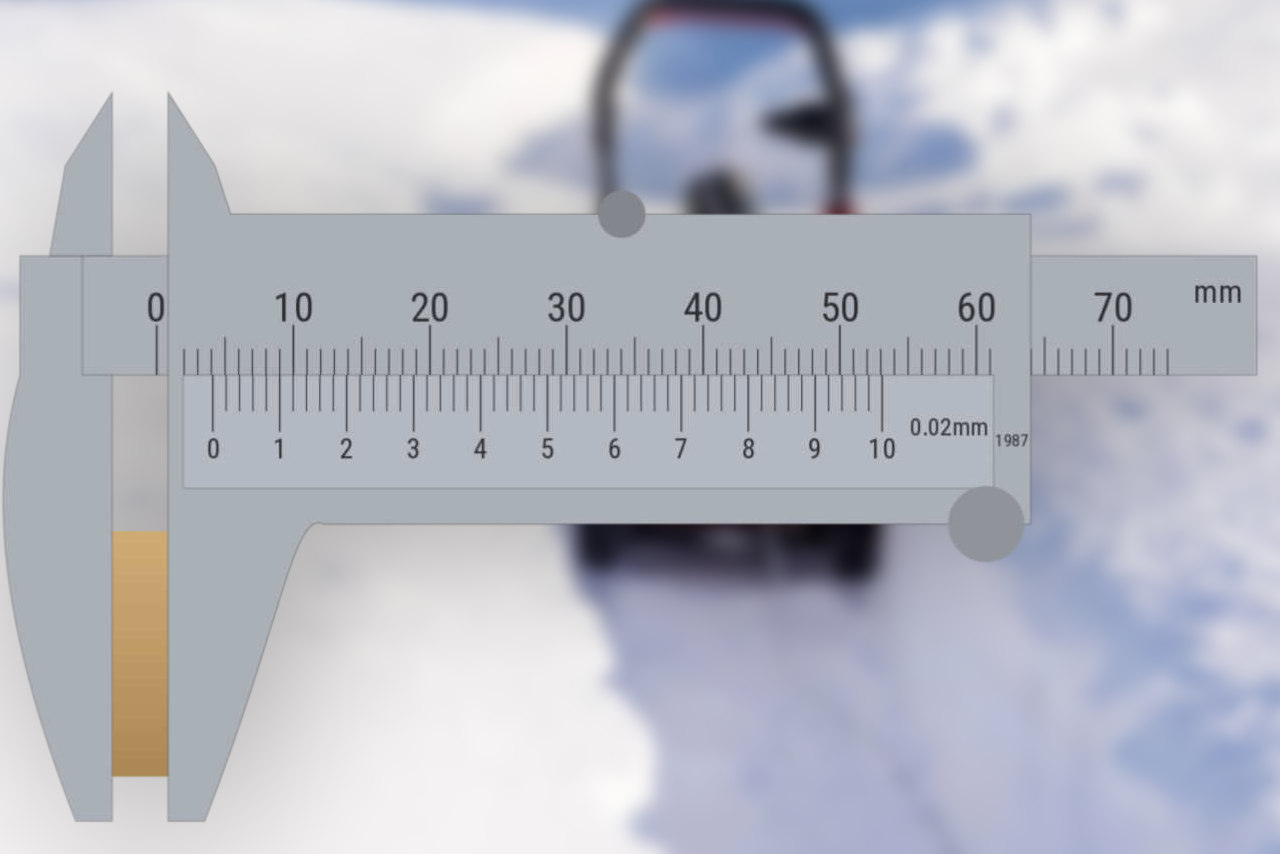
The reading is 4.1 mm
